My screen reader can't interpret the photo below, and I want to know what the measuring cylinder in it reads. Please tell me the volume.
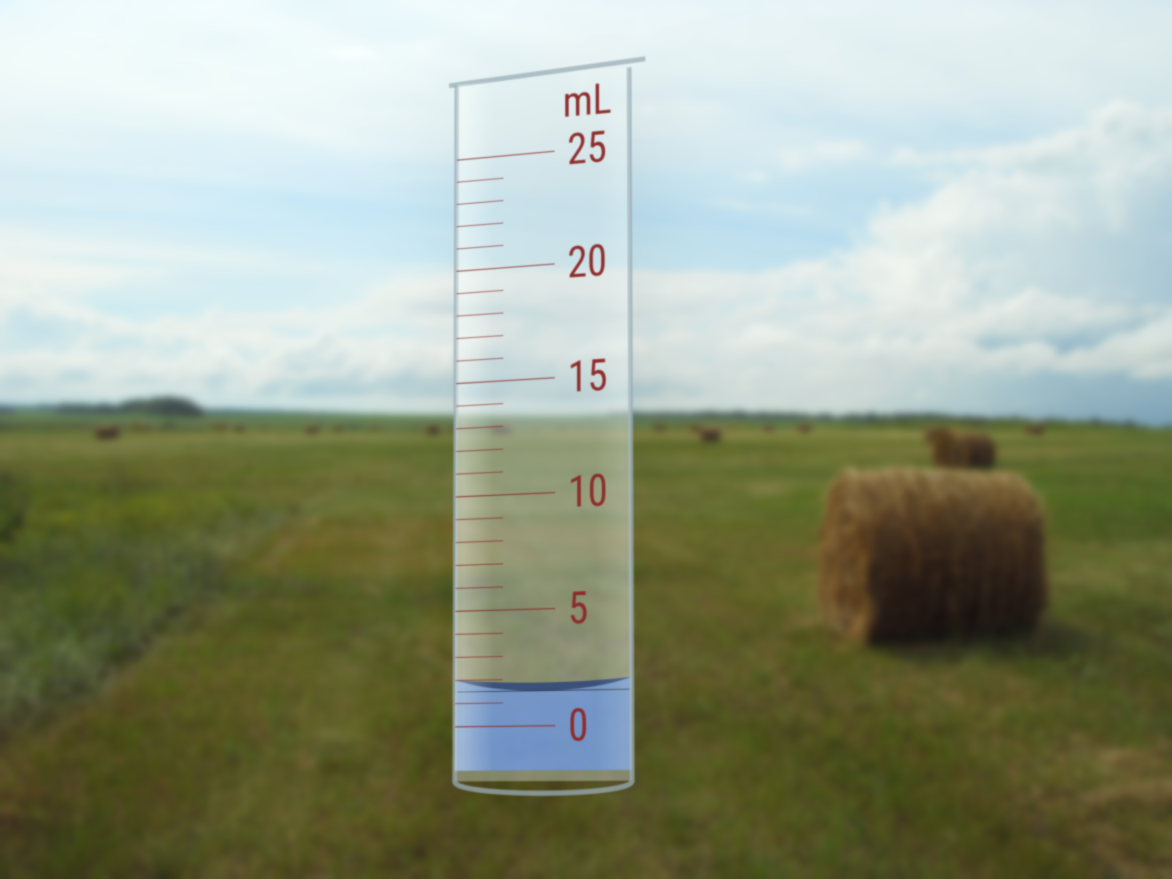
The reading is 1.5 mL
